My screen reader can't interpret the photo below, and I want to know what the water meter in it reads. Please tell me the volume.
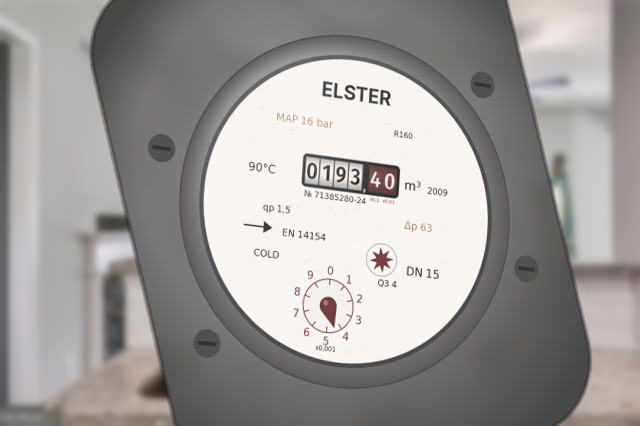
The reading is 193.404 m³
